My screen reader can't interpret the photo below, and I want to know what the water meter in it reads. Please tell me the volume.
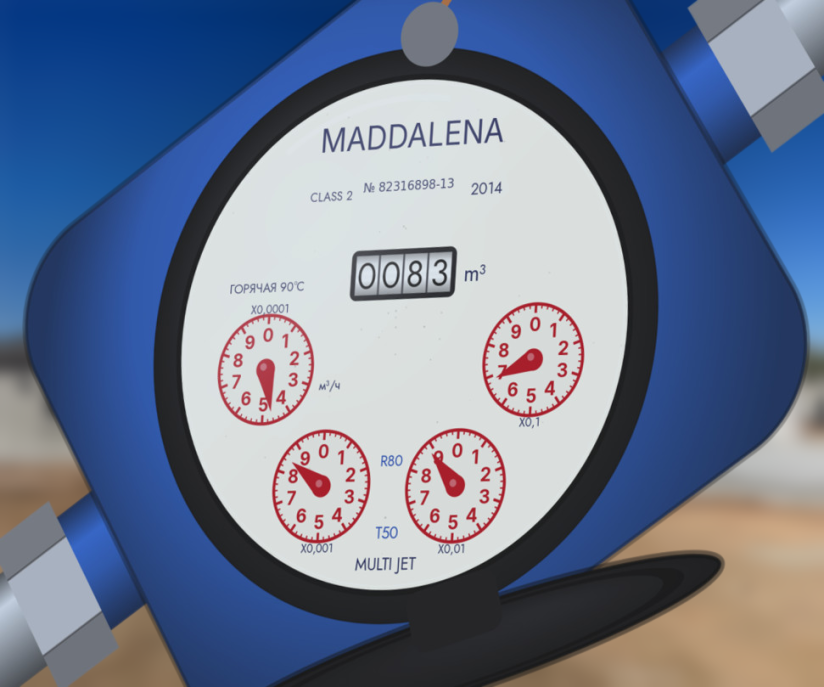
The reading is 83.6884 m³
